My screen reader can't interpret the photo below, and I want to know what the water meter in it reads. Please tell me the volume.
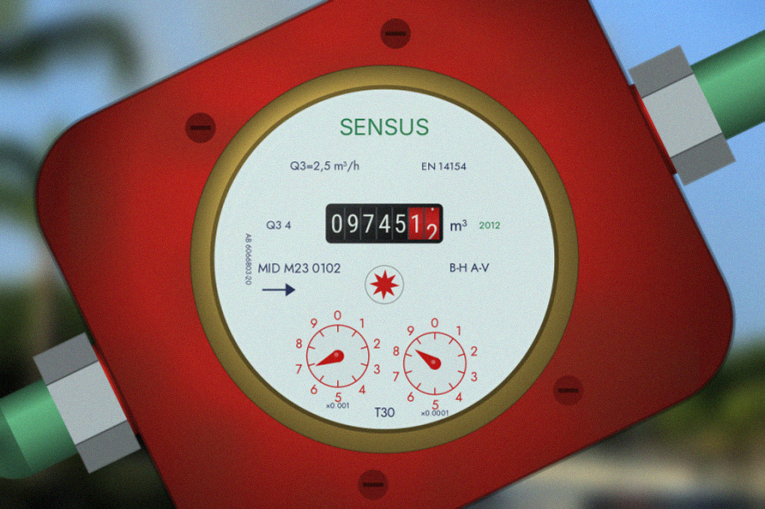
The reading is 9745.1168 m³
